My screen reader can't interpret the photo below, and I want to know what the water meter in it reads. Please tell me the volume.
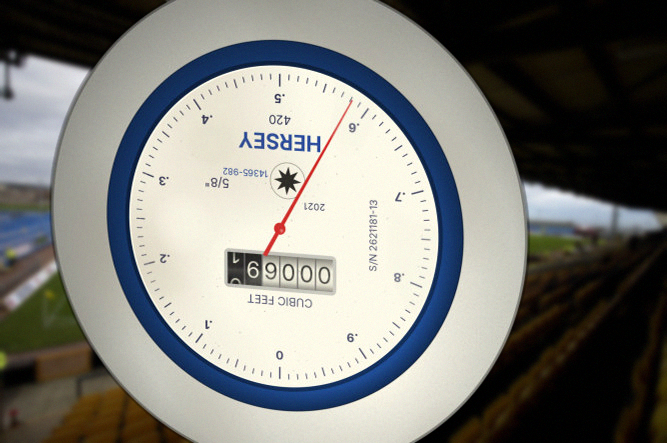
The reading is 690.58 ft³
